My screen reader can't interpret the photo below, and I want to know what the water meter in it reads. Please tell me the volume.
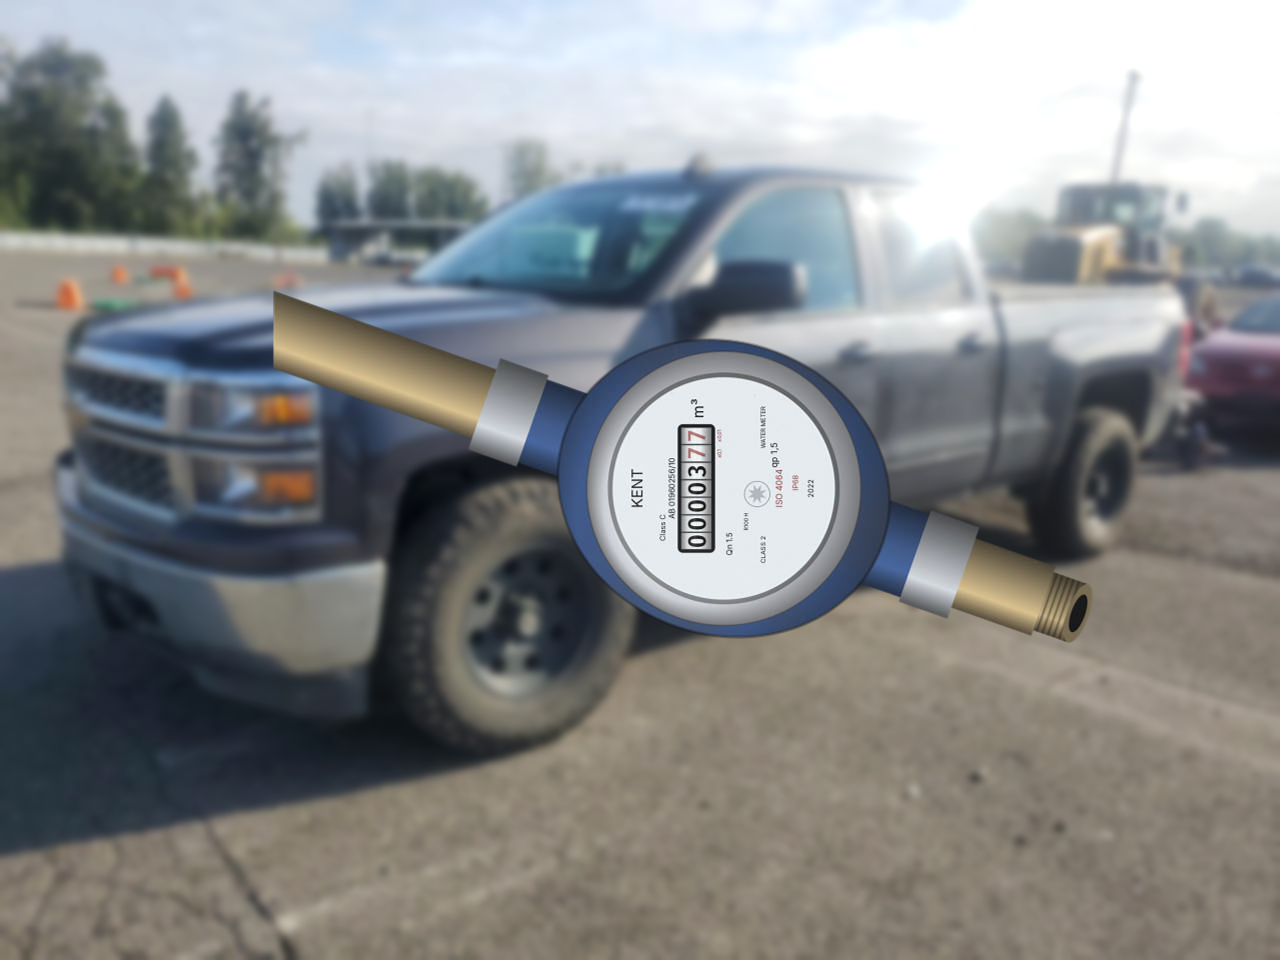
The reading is 3.77 m³
